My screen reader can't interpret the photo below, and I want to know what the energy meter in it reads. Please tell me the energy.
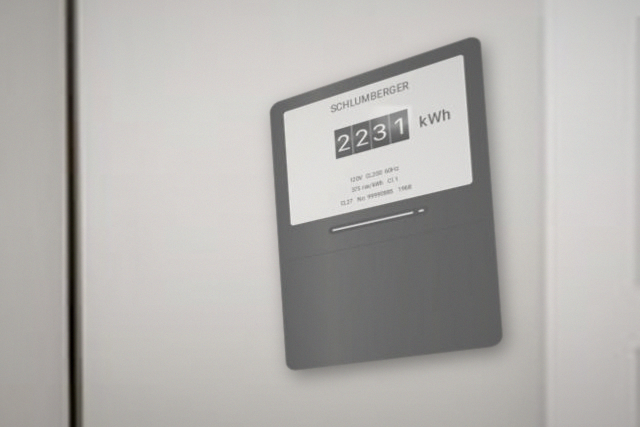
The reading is 2231 kWh
